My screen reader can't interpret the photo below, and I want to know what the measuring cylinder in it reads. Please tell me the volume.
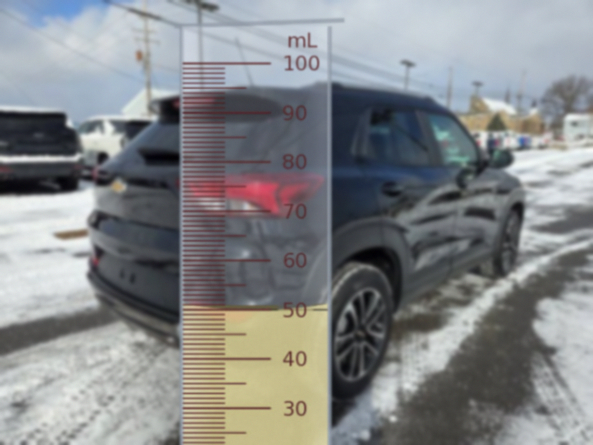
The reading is 50 mL
